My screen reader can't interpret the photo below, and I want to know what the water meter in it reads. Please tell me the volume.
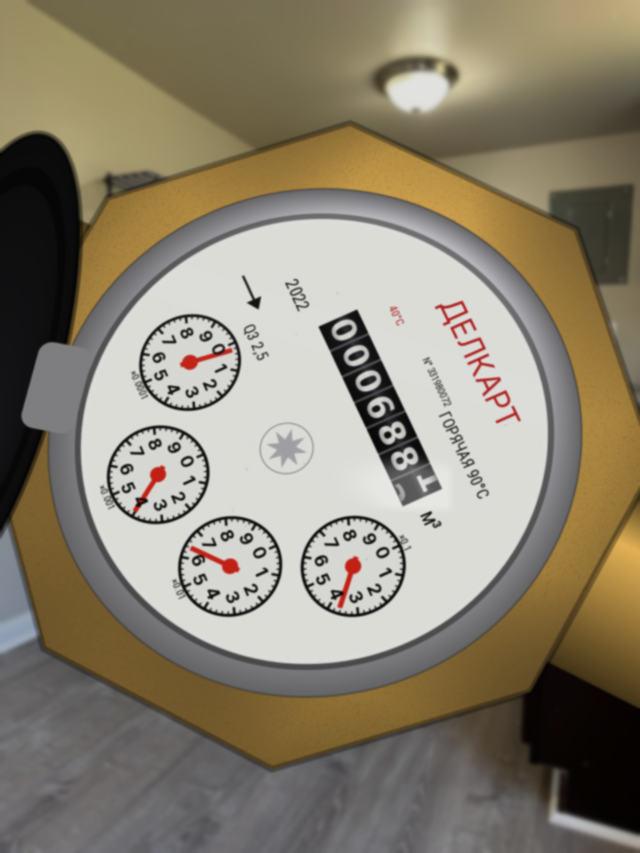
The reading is 6881.3640 m³
